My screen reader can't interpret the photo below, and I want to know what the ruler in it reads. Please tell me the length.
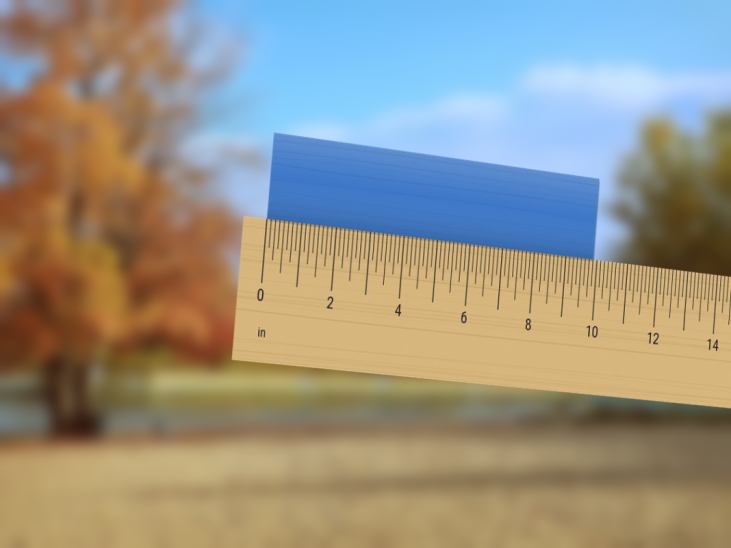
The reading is 9.875 in
